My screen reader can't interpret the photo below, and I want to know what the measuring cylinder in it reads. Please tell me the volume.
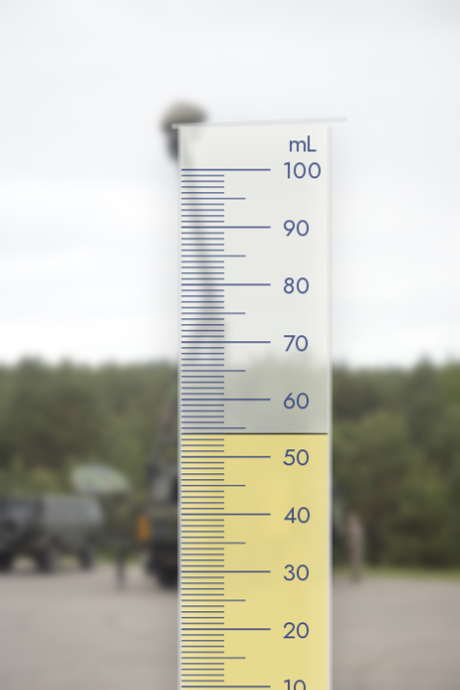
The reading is 54 mL
